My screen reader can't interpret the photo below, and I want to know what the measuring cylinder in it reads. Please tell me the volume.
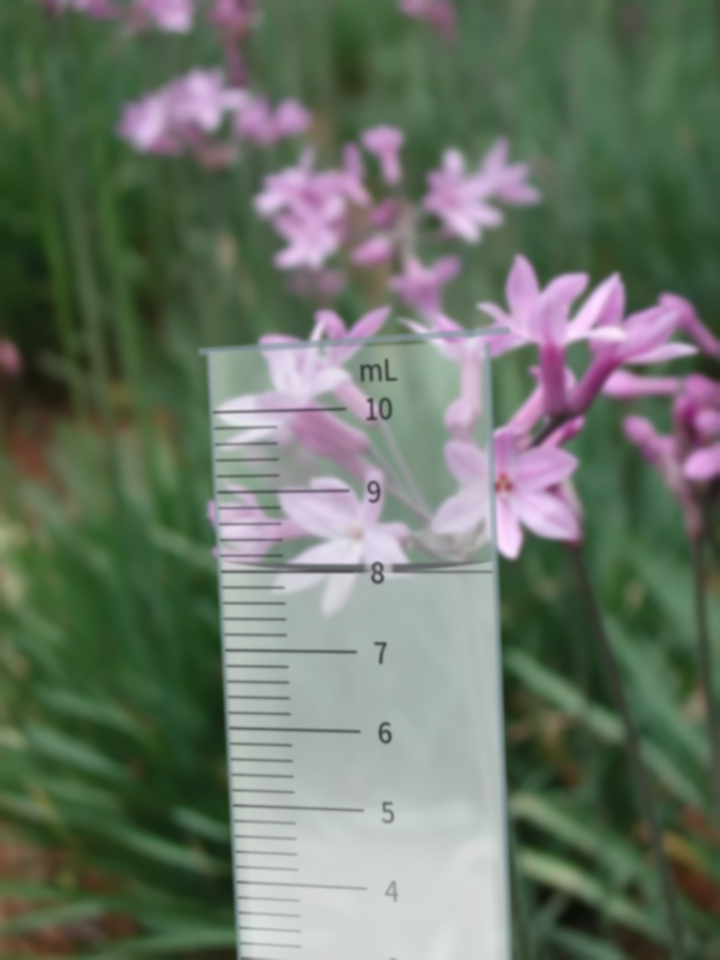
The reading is 8 mL
